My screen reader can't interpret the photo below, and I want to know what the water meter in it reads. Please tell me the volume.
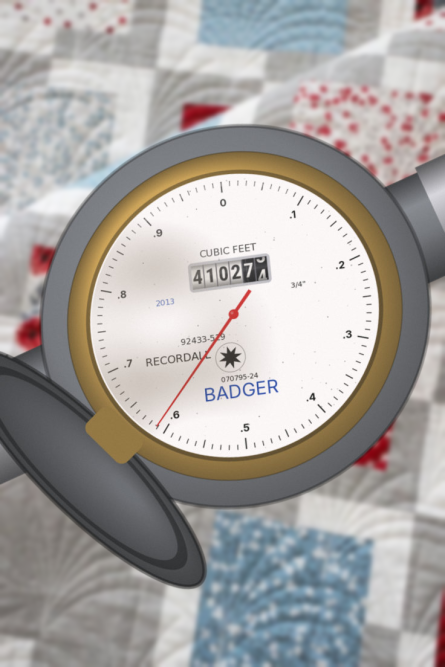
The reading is 410273.61 ft³
